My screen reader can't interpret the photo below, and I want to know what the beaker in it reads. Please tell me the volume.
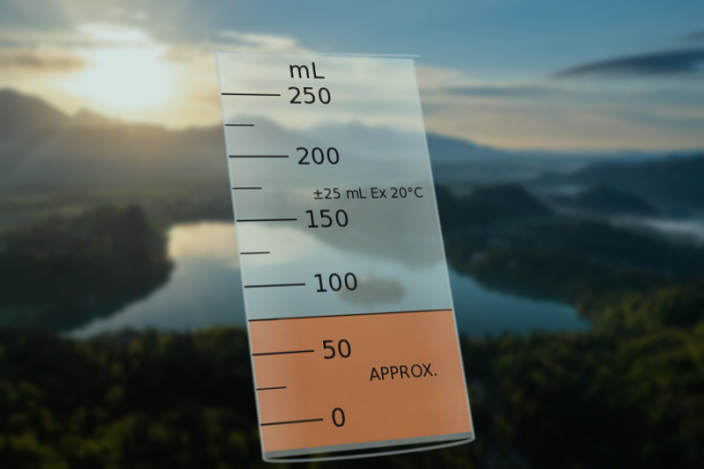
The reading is 75 mL
